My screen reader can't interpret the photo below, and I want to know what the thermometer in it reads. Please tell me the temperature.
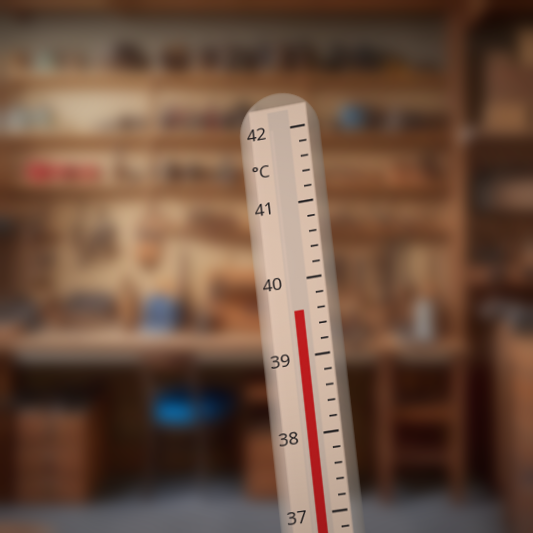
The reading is 39.6 °C
